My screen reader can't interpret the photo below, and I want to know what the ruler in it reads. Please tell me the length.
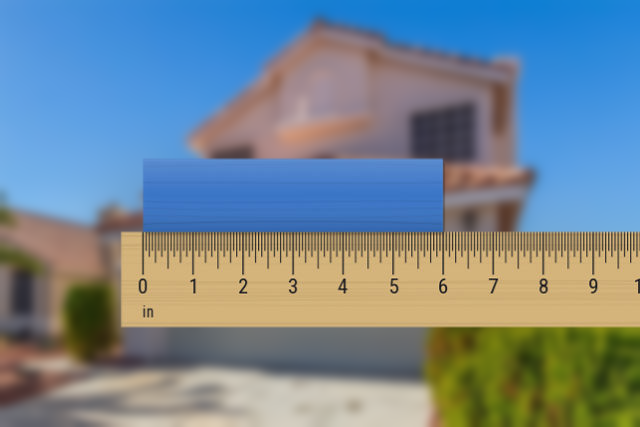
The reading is 6 in
